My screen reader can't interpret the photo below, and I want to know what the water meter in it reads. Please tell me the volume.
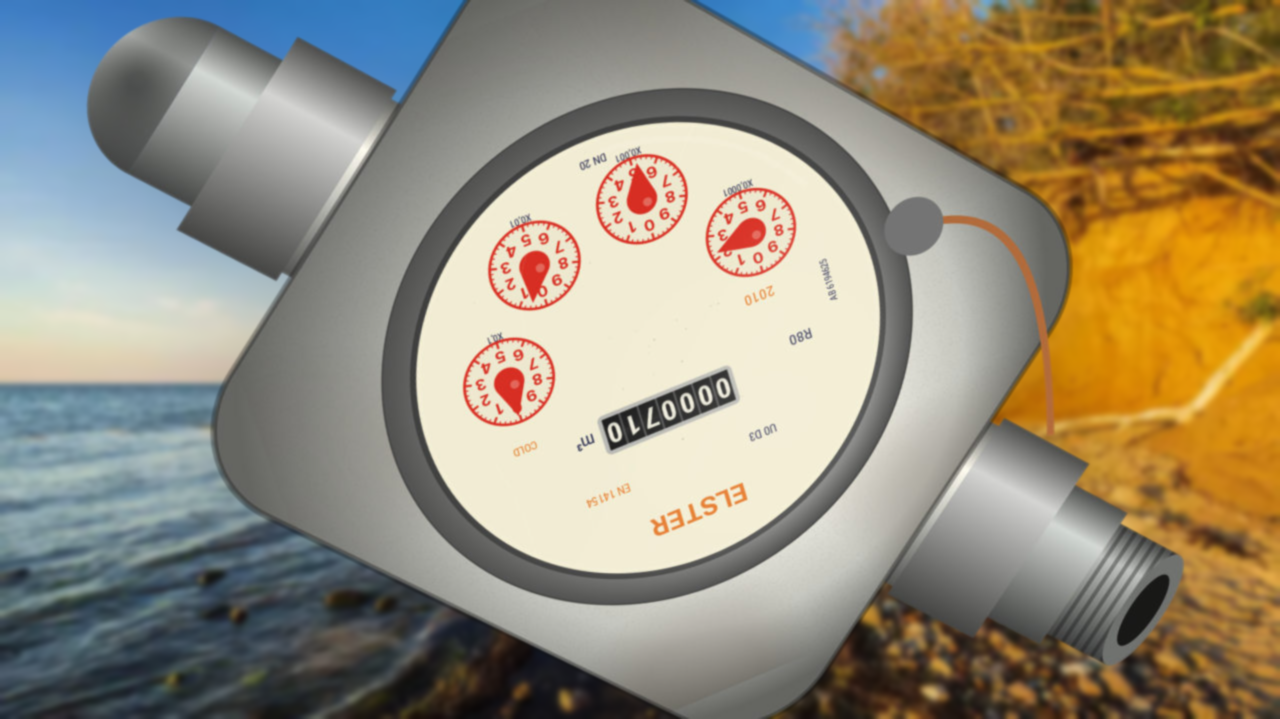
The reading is 710.0052 m³
